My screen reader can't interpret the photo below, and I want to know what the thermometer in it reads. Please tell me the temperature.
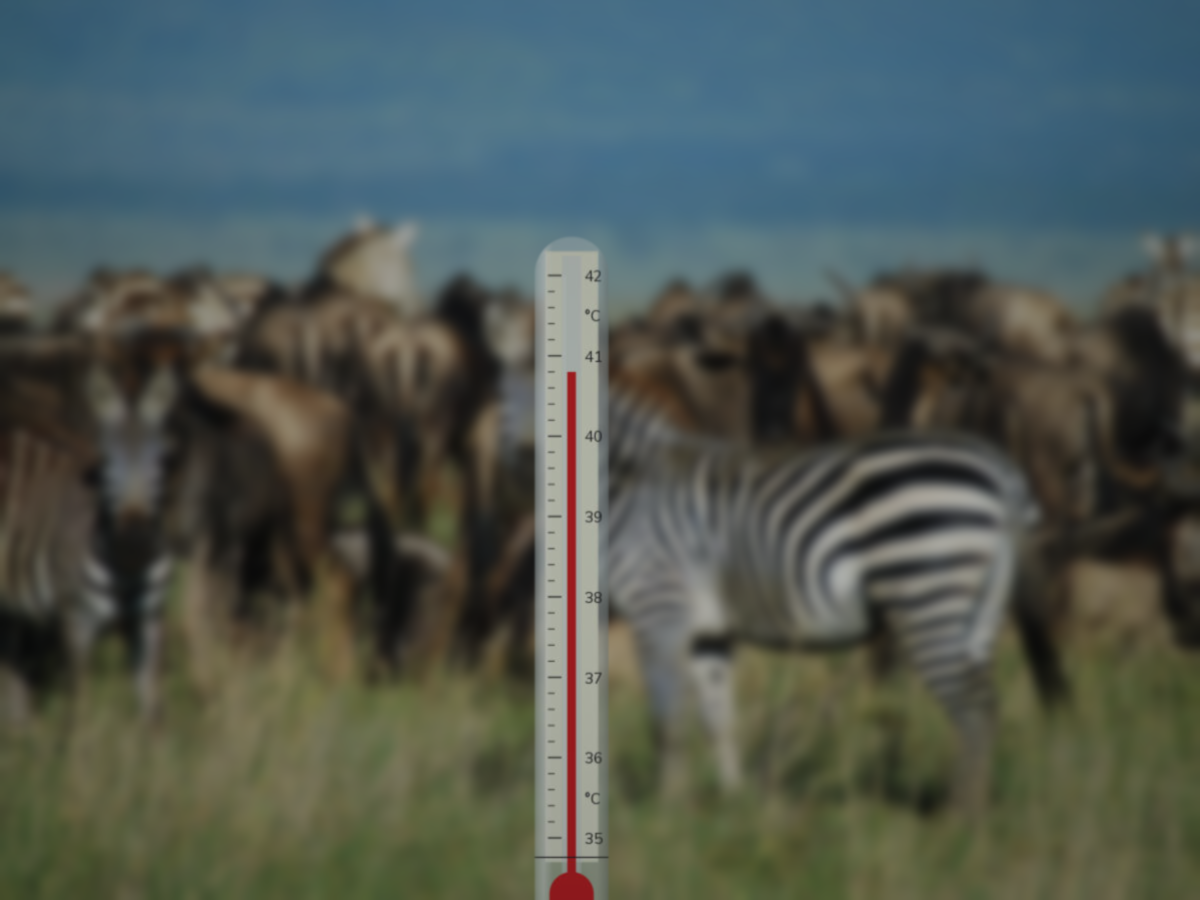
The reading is 40.8 °C
